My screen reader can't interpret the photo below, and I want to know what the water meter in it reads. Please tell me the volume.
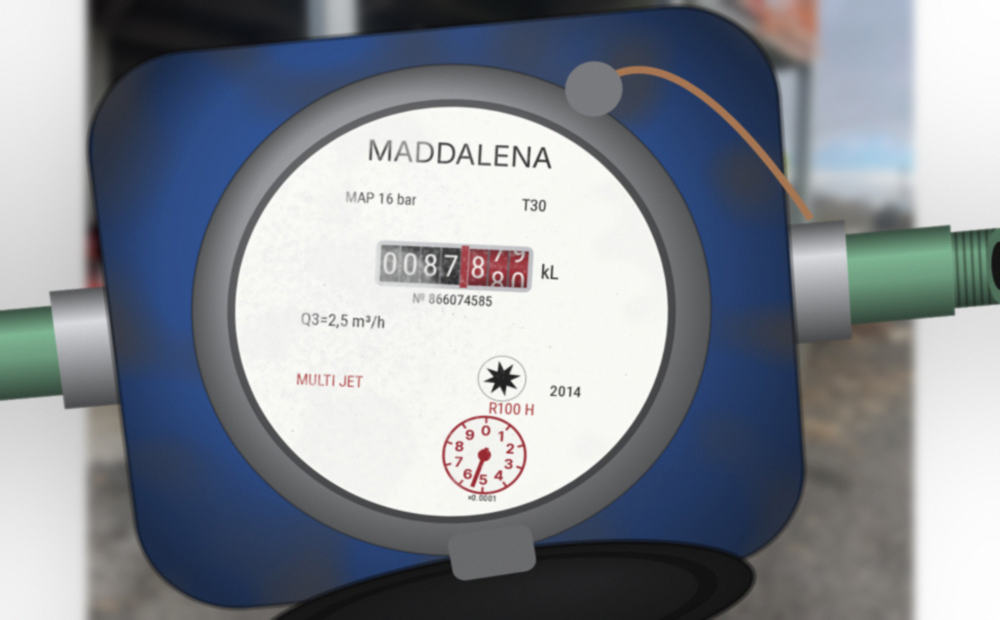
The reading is 87.8795 kL
